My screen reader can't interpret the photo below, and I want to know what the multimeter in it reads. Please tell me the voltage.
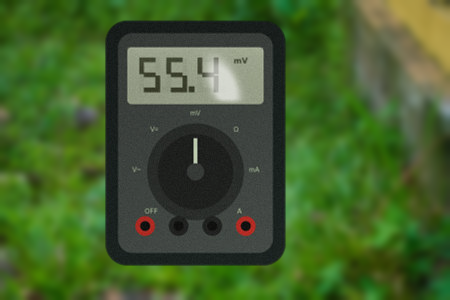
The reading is 55.4 mV
